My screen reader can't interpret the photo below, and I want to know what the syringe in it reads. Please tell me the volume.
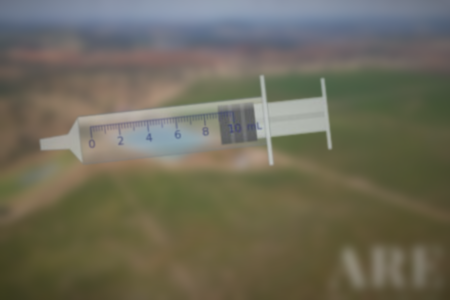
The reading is 9 mL
